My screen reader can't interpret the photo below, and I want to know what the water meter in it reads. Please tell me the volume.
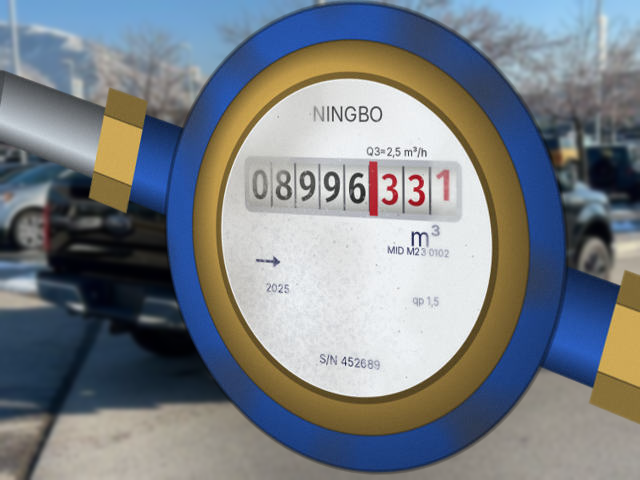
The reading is 8996.331 m³
